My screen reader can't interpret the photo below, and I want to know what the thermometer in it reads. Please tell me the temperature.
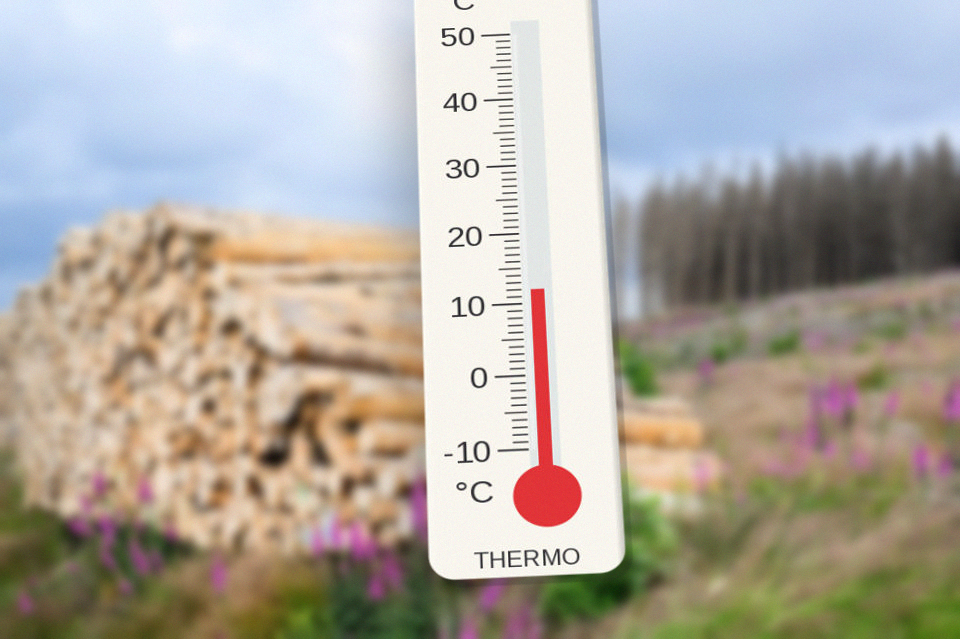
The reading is 12 °C
